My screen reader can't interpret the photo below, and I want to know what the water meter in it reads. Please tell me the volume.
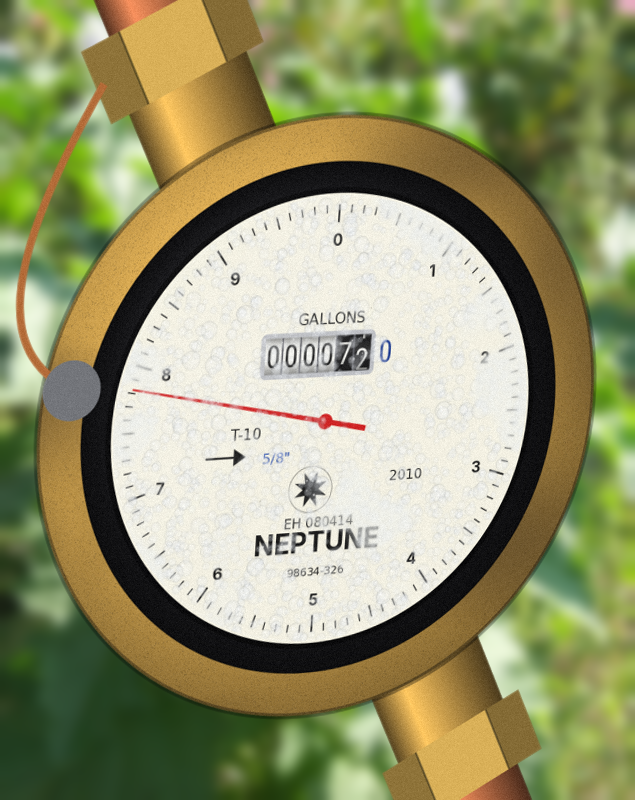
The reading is 717.8 gal
